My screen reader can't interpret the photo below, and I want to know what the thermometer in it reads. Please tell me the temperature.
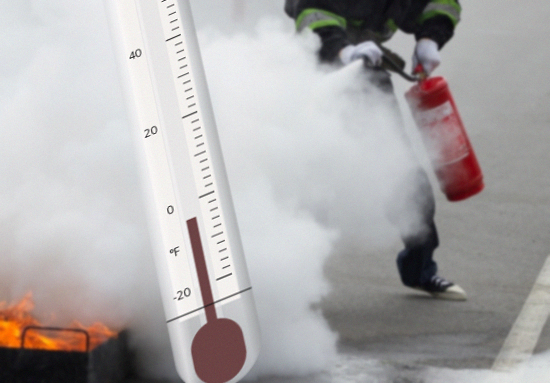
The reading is -4 °F
